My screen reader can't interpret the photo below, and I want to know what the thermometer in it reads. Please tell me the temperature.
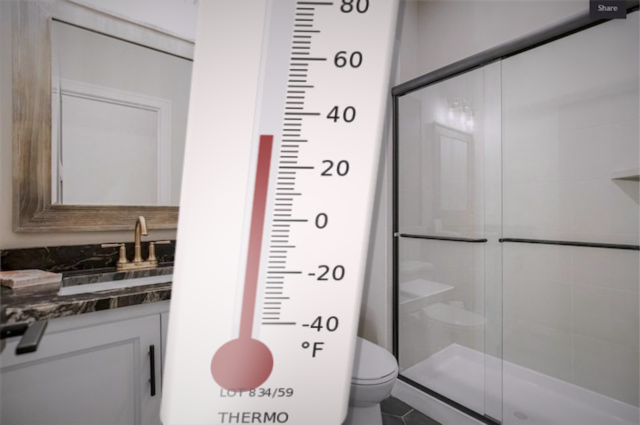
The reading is 32 °F
